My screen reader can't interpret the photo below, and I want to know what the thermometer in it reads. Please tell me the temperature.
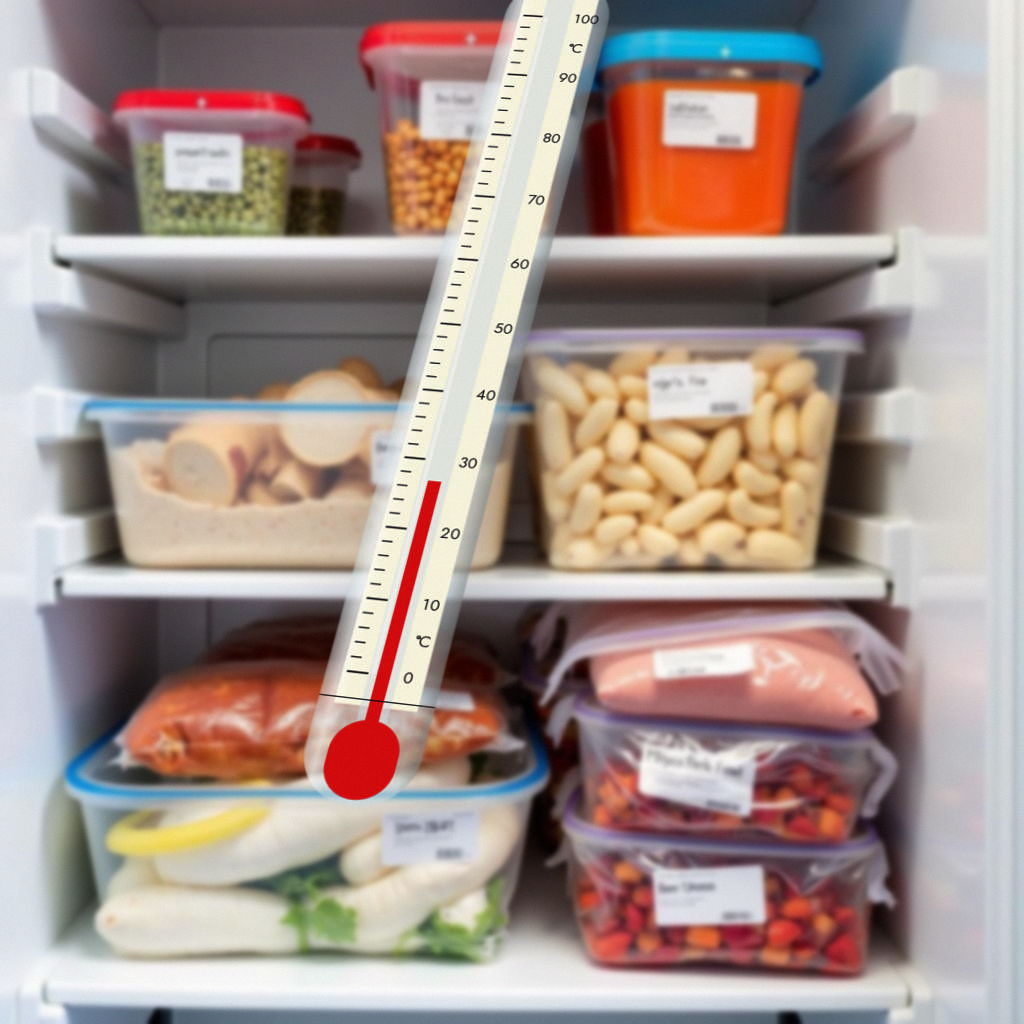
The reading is 27 °C
